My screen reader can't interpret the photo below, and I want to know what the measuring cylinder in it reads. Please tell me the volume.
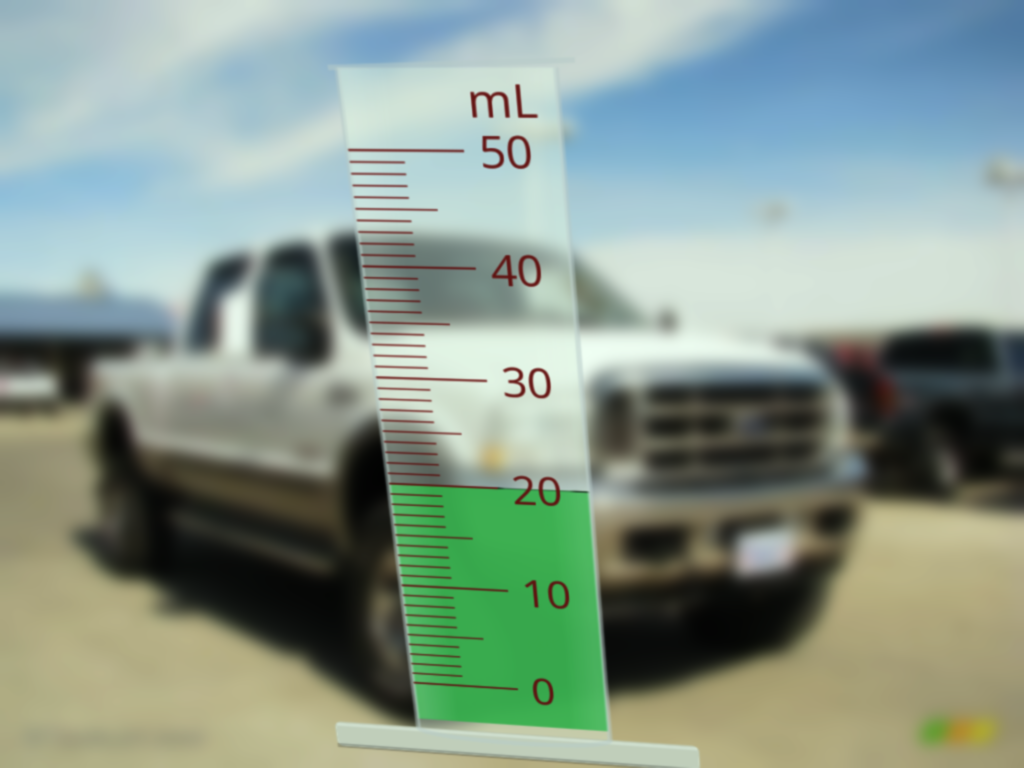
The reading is 20 mL
